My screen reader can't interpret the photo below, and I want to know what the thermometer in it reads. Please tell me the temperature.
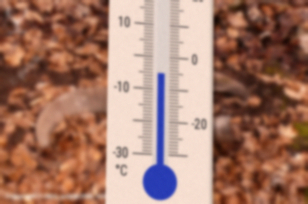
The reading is -5 °C
